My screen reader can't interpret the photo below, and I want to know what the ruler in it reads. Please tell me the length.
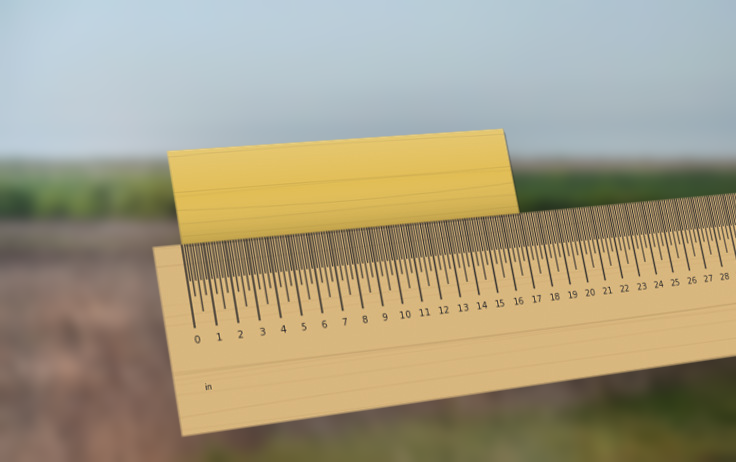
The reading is 17 in
